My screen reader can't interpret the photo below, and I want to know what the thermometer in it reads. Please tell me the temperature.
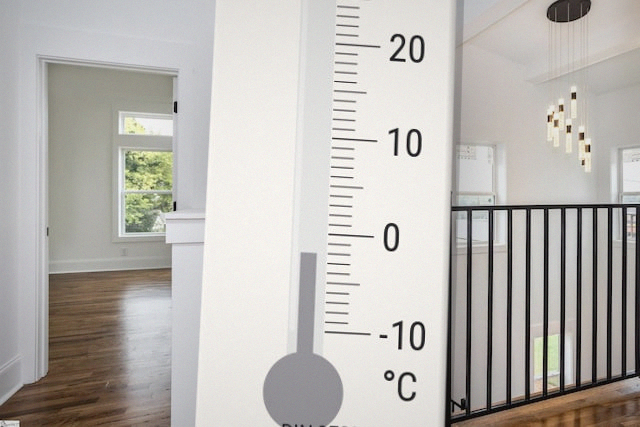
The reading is -2 °C
